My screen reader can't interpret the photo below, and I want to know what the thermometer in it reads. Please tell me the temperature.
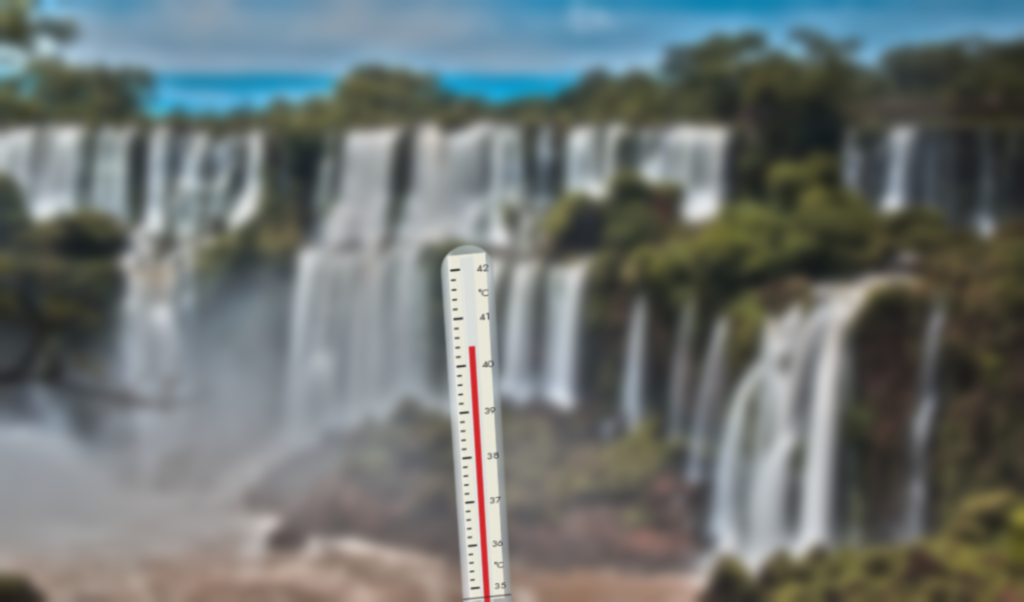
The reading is 40.4 °C
